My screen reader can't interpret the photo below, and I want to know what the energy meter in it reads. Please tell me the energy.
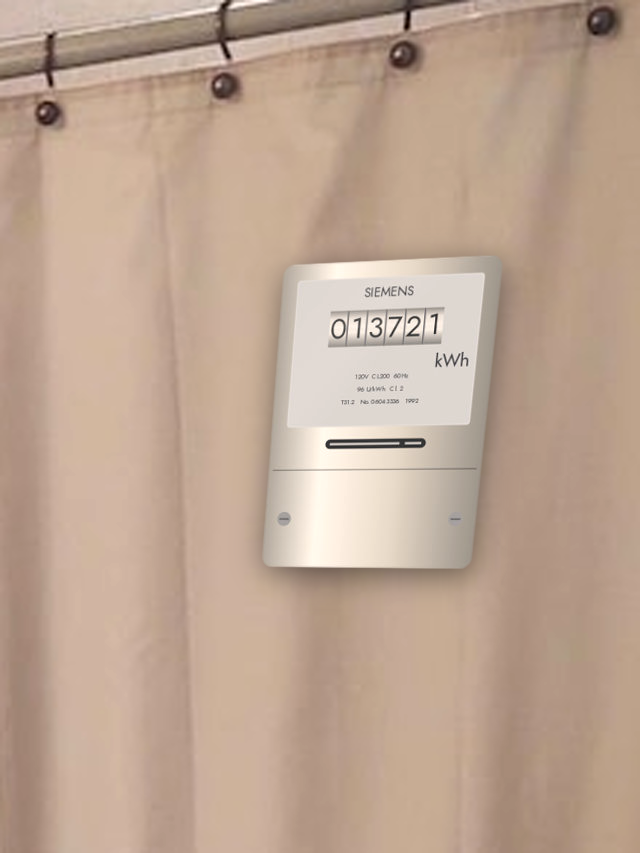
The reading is 13721 kWh
